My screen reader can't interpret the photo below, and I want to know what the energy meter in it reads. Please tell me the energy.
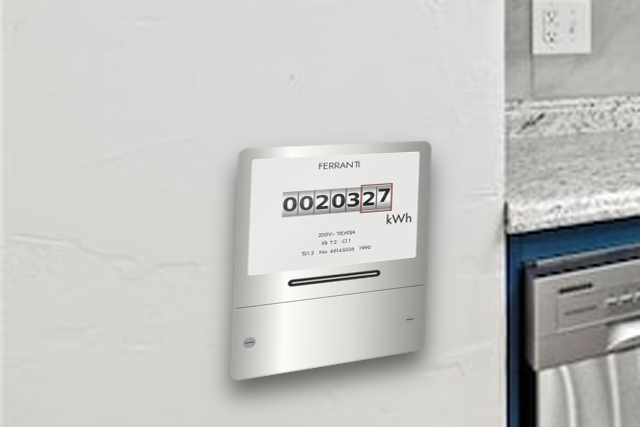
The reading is 203.27 kWh
